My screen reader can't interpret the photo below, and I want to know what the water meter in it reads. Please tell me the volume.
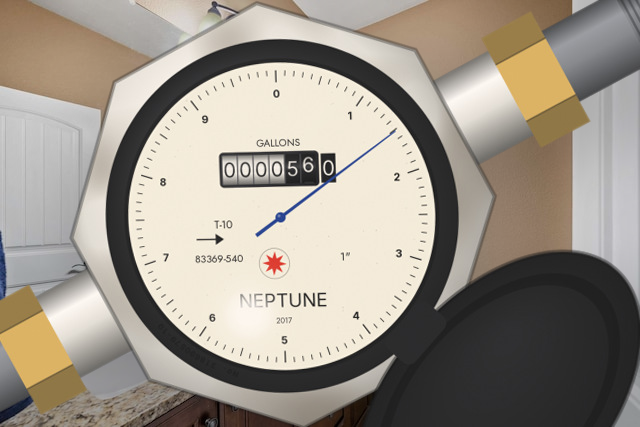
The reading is 561.5 gal
